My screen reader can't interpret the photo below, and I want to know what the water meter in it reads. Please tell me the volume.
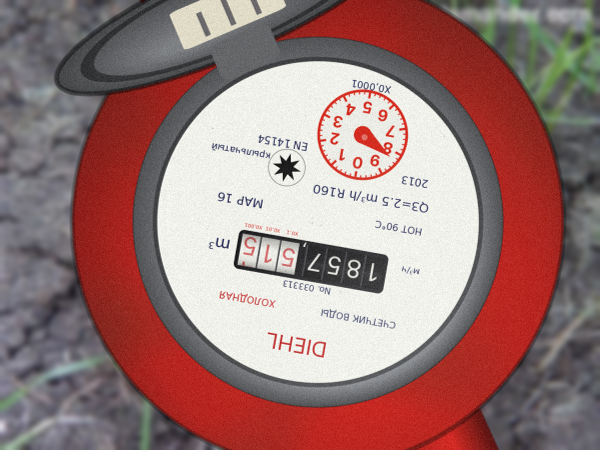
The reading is 1857.5148 m³
